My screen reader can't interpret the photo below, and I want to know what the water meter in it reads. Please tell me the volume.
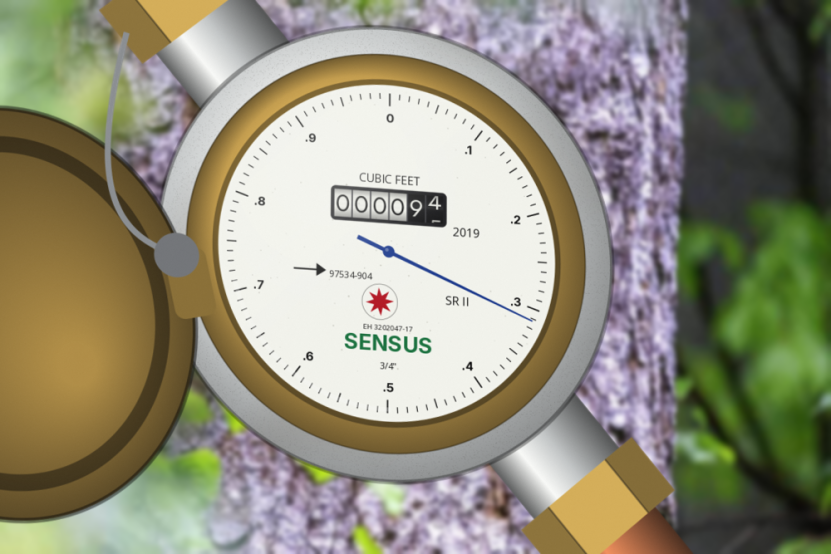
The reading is 94.31 ft³
